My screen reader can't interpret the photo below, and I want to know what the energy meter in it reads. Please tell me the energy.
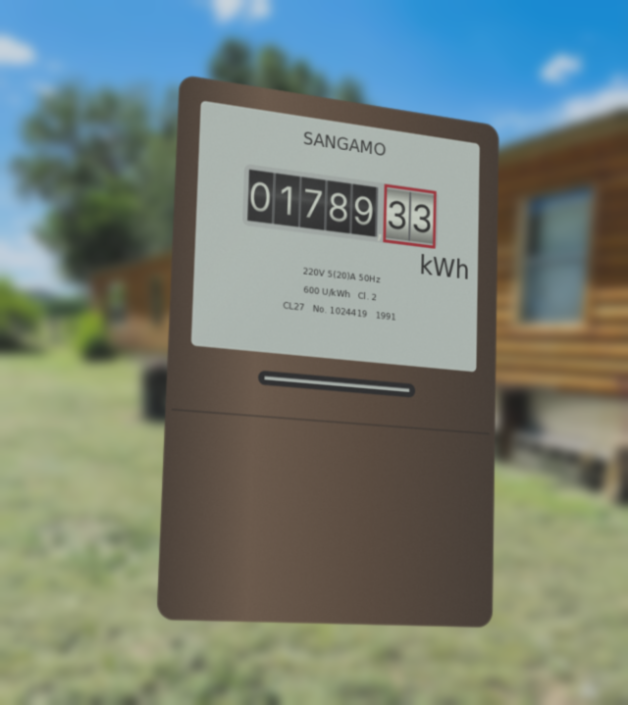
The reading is 1789.33 kWh
